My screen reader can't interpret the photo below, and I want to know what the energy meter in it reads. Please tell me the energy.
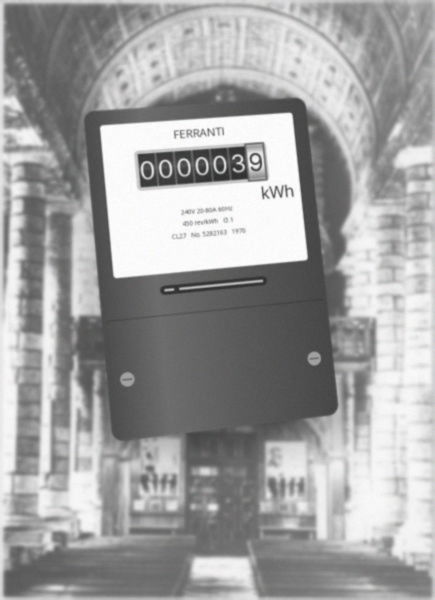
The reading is 3.9 kWh
